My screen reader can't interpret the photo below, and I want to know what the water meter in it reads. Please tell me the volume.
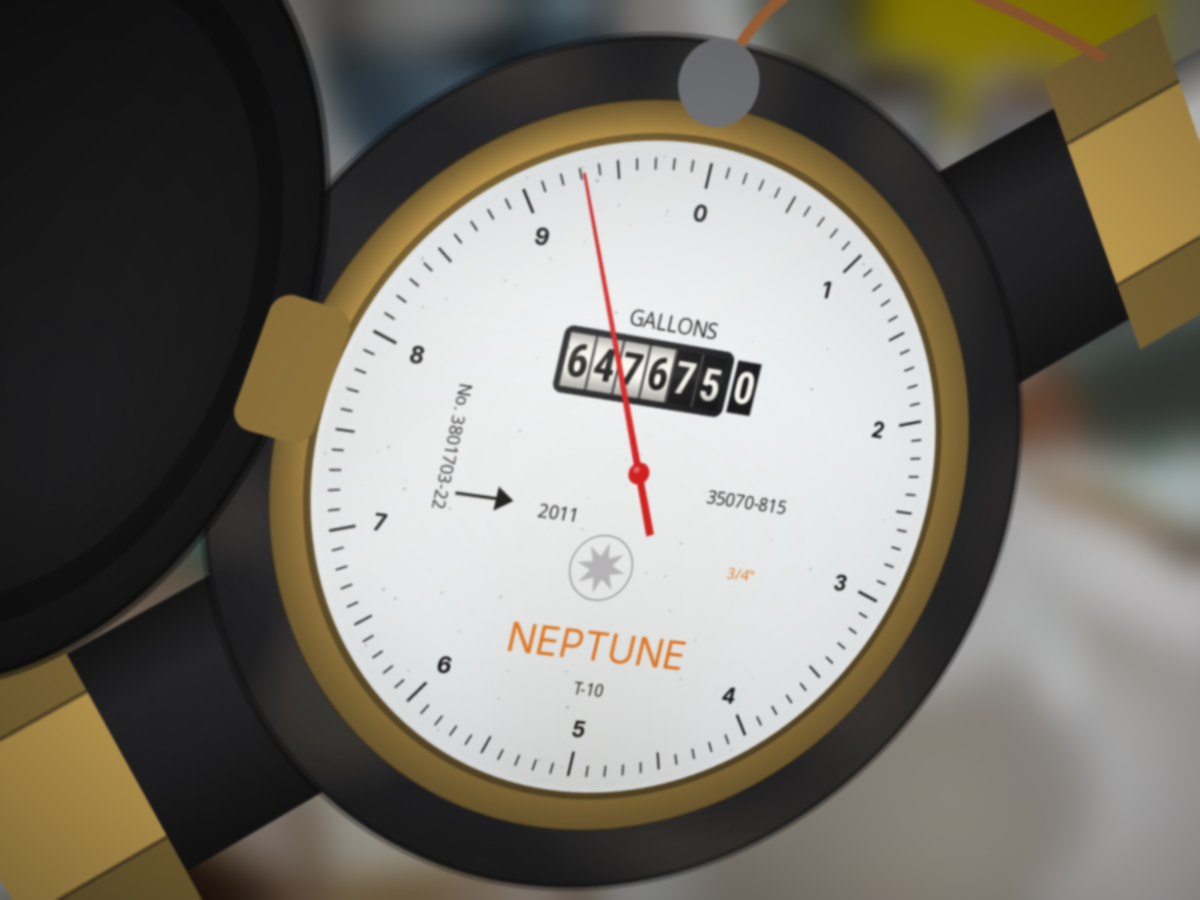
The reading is 6476749.3 gal
